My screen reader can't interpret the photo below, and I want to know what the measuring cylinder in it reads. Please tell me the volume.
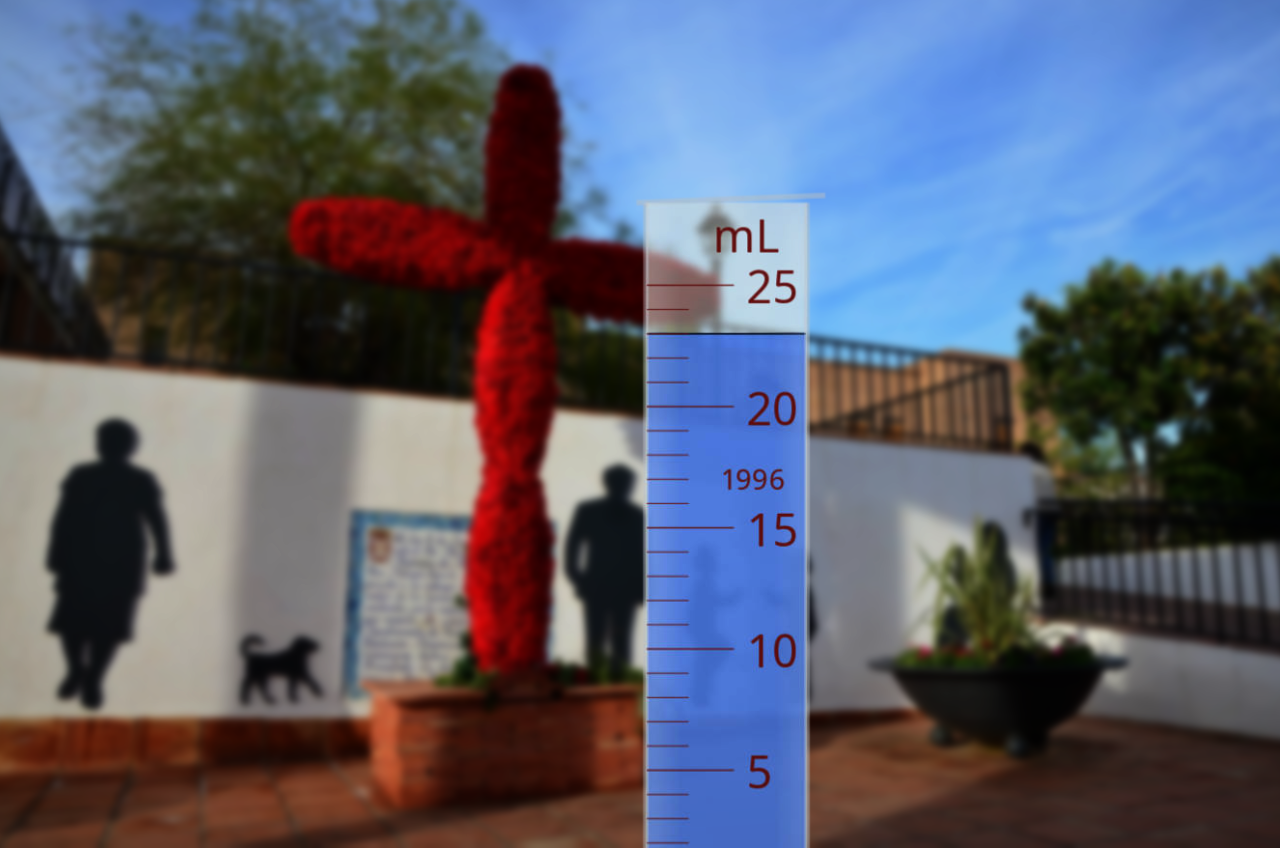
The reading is 23 mL
